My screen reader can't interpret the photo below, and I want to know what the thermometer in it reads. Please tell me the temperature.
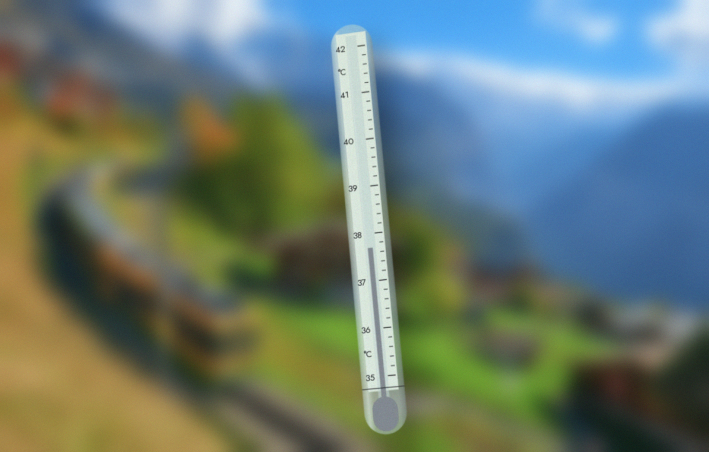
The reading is 37.7 °C
